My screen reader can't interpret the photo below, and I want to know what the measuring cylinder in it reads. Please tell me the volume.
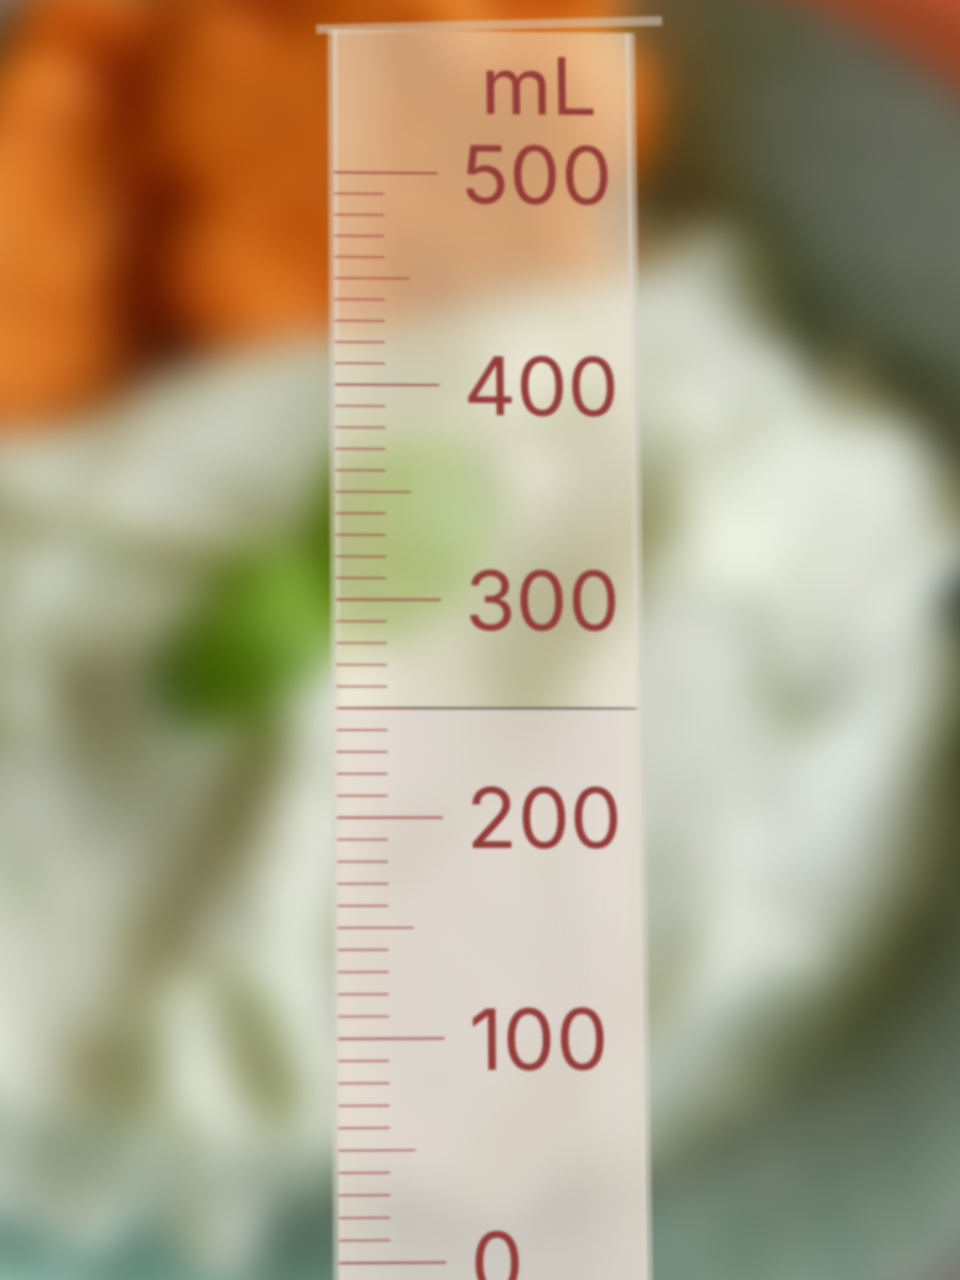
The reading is 250 mL
